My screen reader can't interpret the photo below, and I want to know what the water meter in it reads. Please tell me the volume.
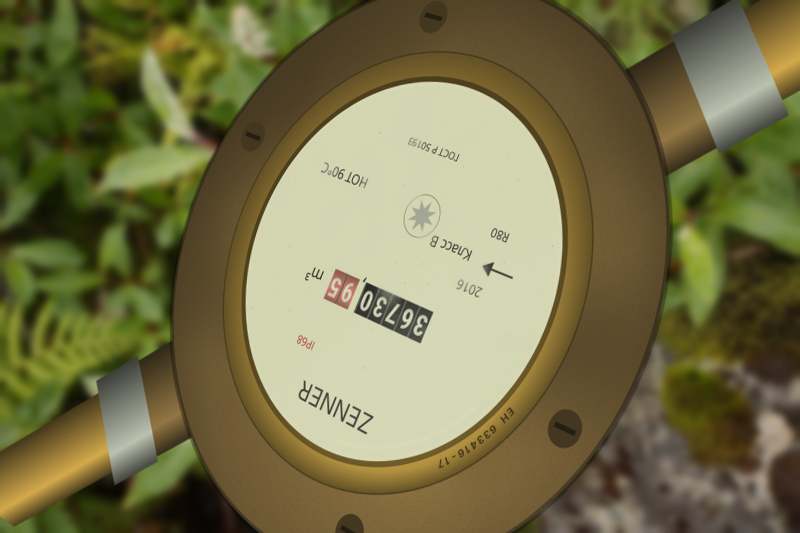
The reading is 36730.95 m³
